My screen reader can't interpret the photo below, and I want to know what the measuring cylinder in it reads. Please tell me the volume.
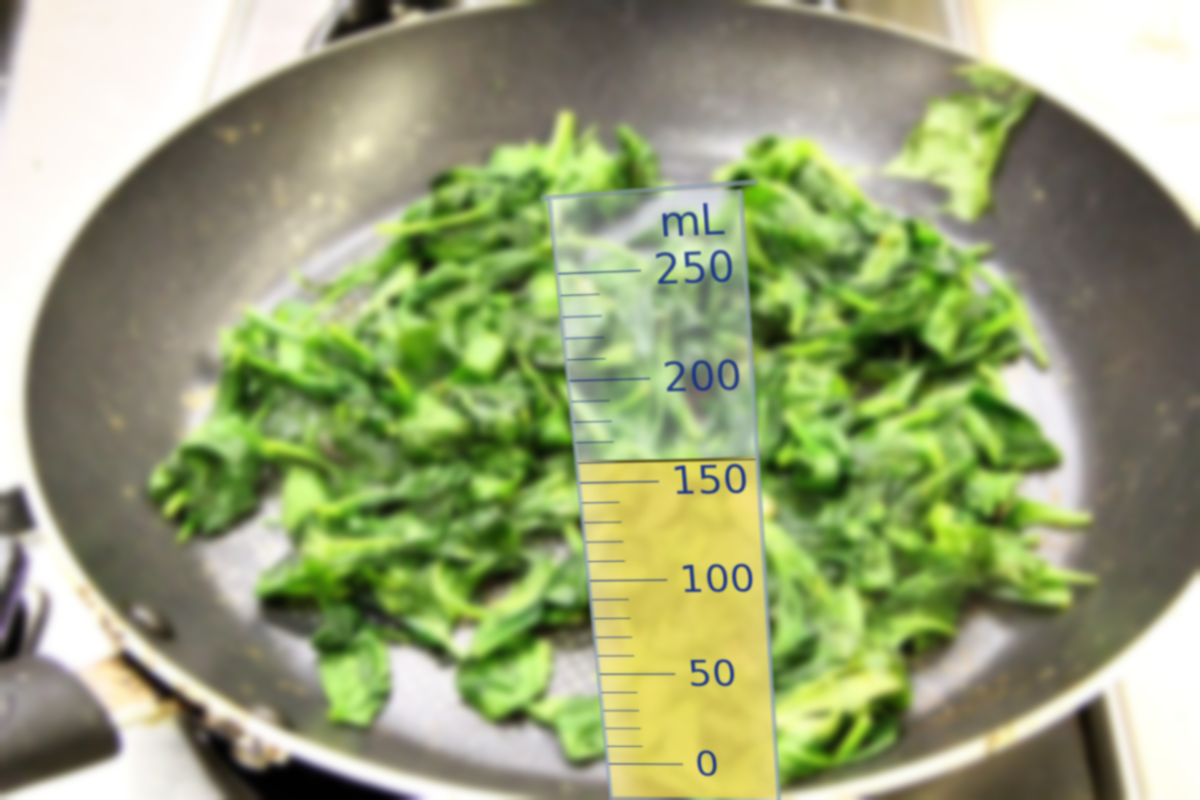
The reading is 160 mL
